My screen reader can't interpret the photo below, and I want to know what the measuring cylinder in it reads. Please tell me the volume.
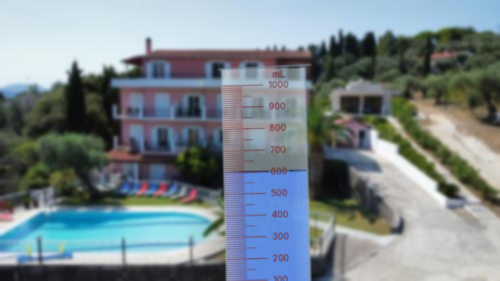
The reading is 600 mL
